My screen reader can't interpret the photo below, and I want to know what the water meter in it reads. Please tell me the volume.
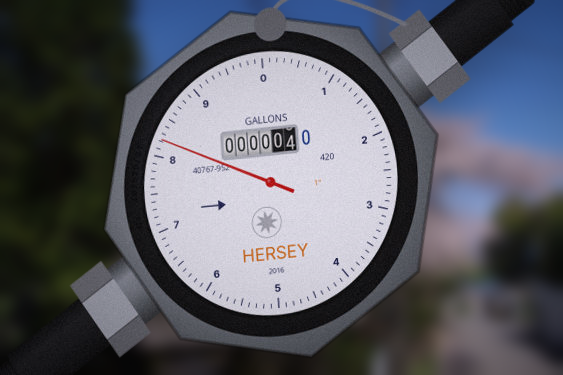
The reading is 38.2 gal
